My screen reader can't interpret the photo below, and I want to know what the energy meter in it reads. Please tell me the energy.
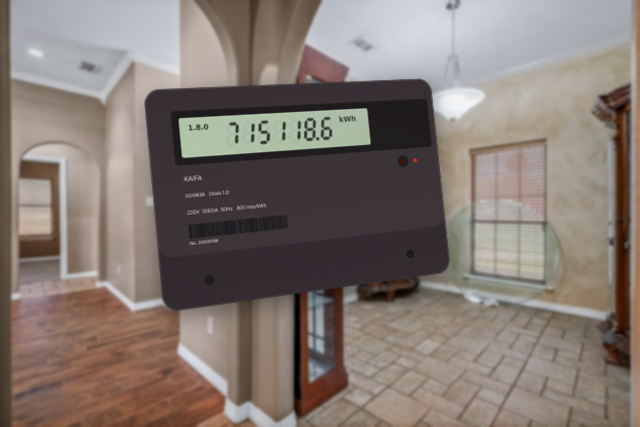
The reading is 715118.6 kWh
